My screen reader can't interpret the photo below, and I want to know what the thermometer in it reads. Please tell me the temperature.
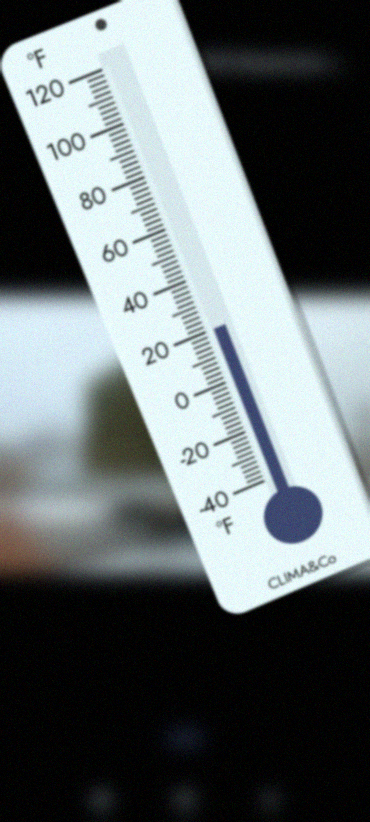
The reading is 20 °F
